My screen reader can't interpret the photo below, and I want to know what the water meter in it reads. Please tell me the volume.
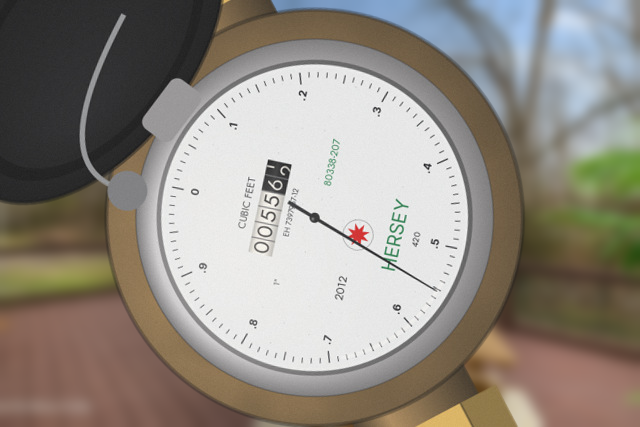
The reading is 5561.55 ft³
